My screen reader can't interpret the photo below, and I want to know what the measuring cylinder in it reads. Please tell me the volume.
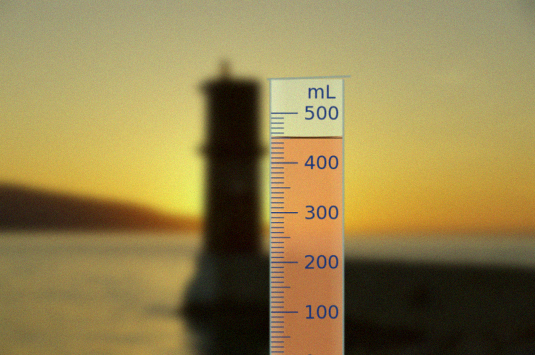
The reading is 450 mL
